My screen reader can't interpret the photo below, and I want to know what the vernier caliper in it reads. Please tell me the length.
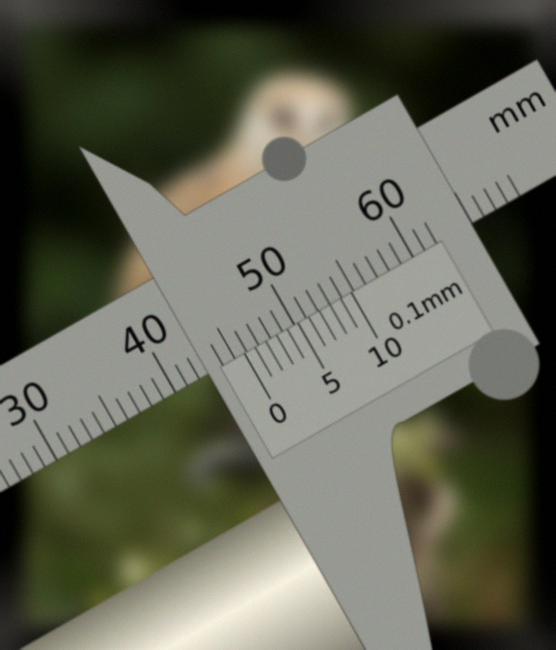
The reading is 45.8 mm
